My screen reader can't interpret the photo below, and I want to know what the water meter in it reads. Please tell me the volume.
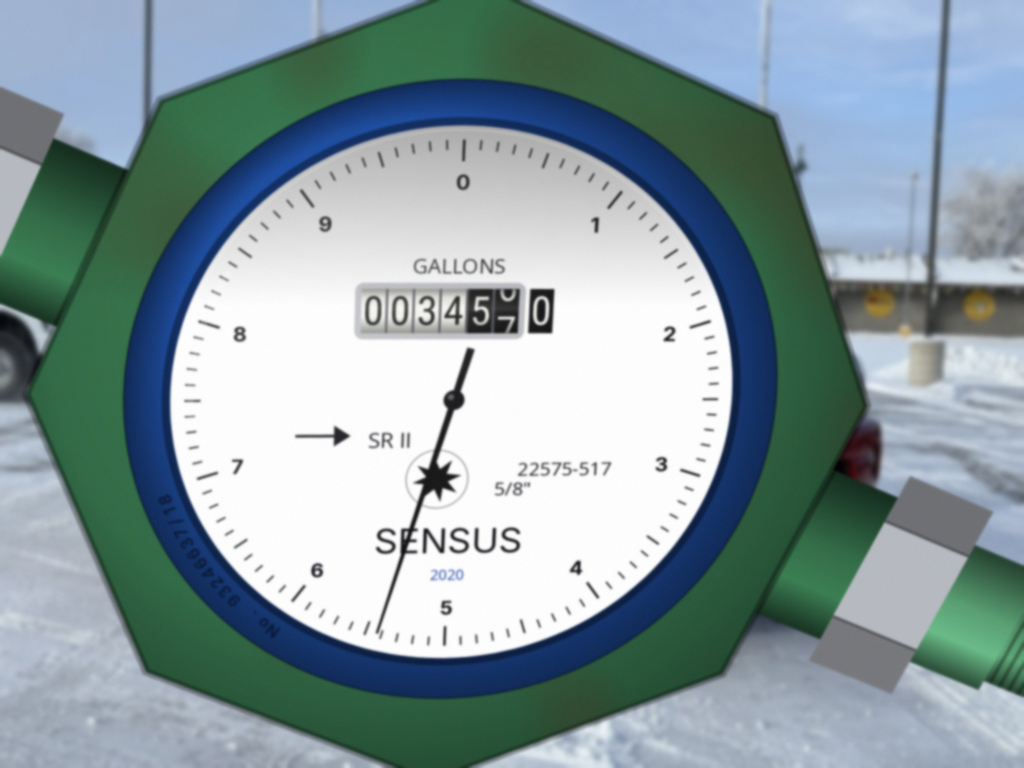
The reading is 34565.4 gal
